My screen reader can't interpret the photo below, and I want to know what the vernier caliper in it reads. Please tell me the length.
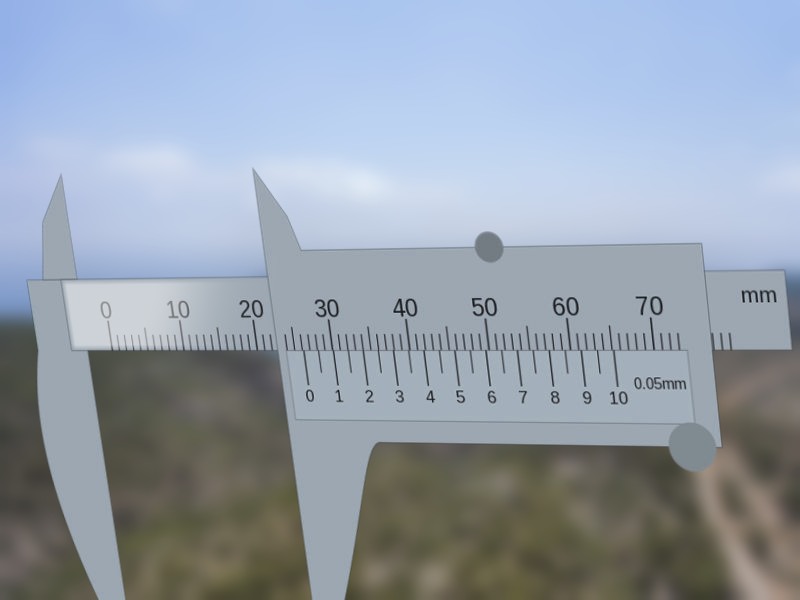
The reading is 26.2 mm
